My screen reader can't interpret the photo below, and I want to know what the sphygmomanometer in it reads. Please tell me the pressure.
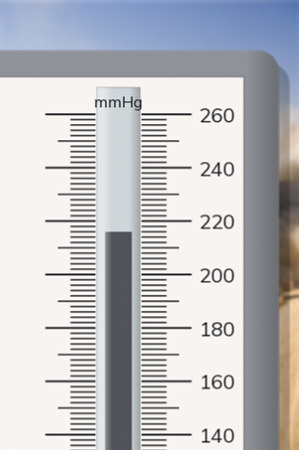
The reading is 216 mmHg
